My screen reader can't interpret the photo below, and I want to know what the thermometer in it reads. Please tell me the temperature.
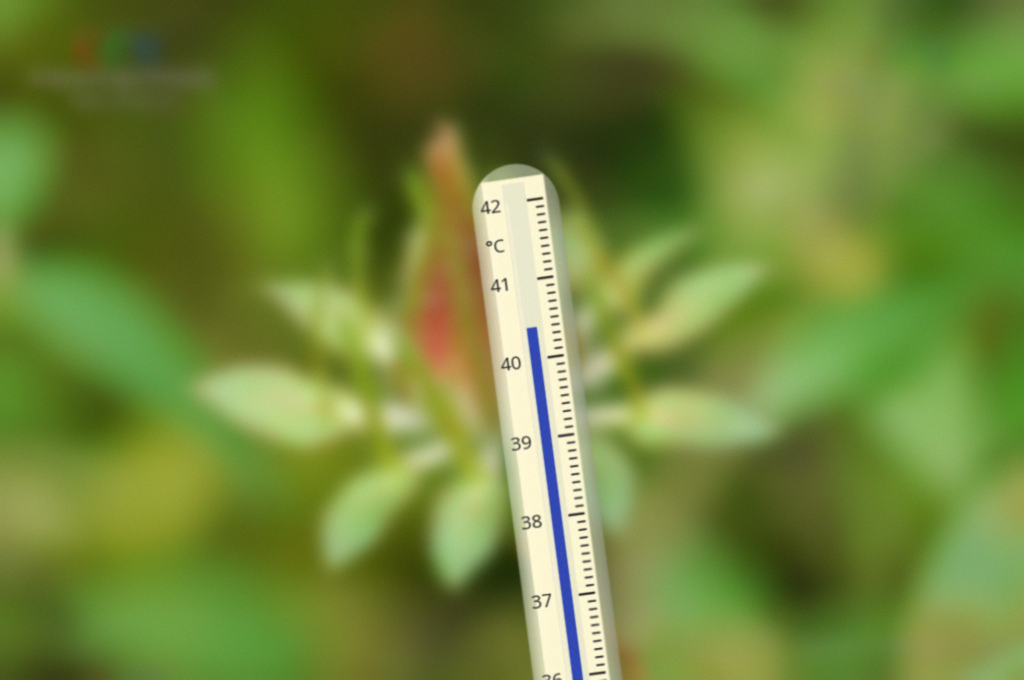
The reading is 40.4 °C
